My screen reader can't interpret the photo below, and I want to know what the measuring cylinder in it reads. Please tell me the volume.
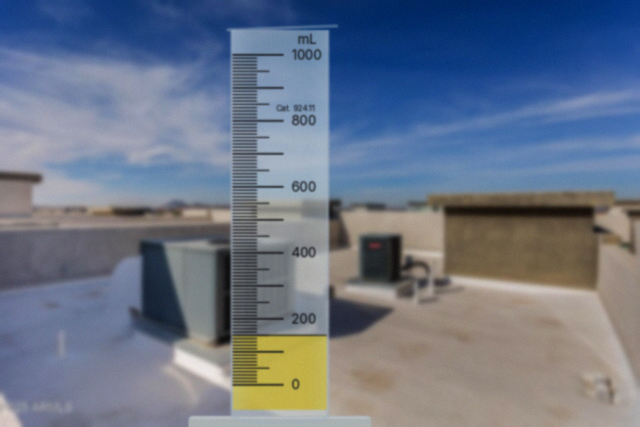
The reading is 150 mL
